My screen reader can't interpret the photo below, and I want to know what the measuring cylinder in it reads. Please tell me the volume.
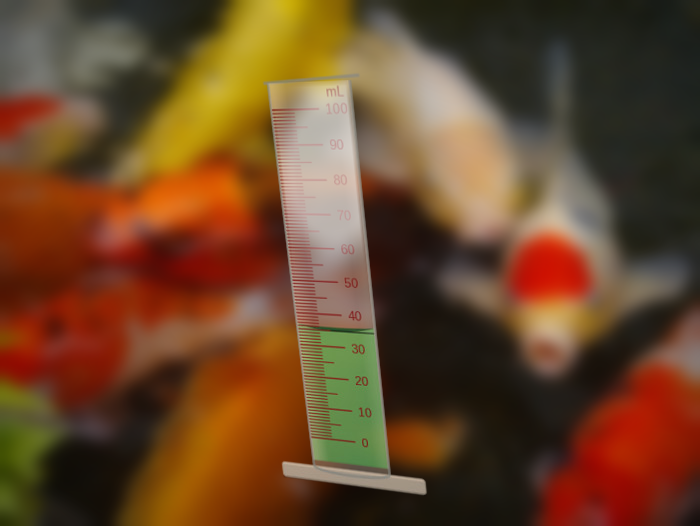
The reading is 35 mL
